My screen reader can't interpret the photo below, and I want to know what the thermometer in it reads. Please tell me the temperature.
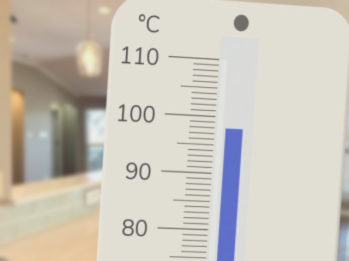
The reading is 98 °C
